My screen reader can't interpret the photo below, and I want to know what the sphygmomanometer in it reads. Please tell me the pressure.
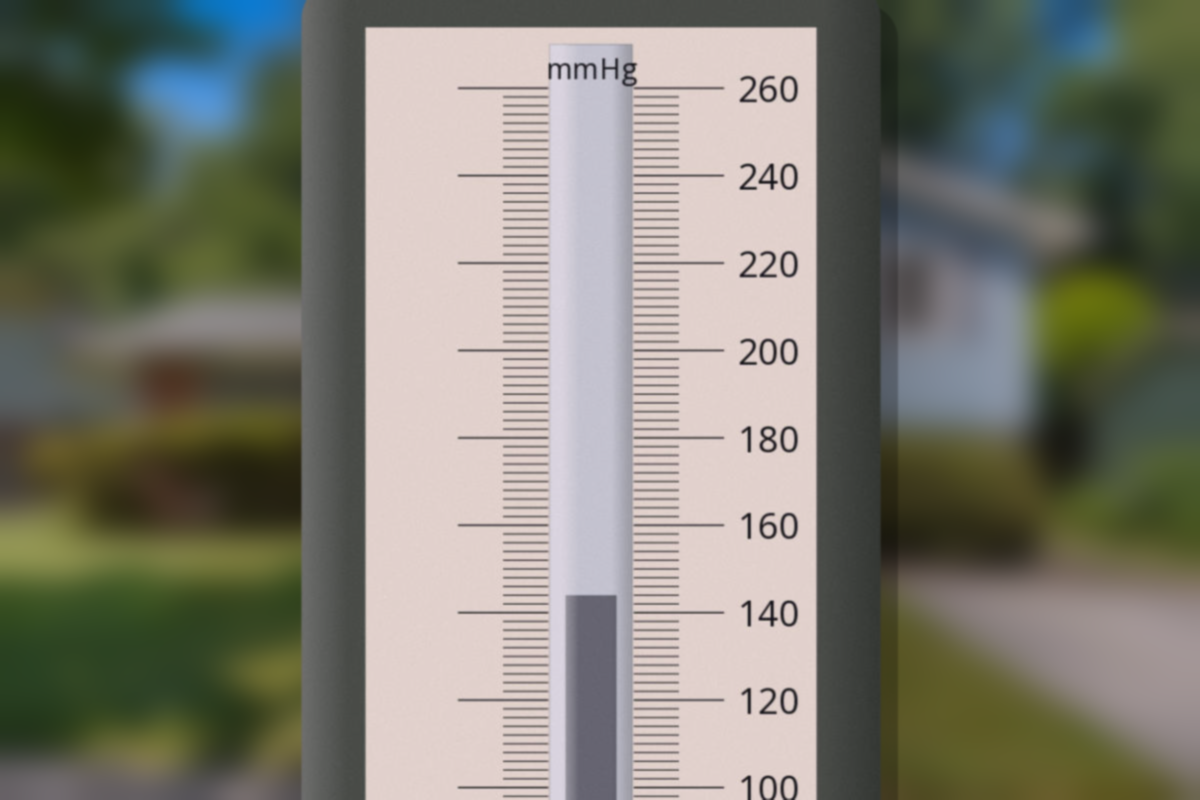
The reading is 144 mmHg
